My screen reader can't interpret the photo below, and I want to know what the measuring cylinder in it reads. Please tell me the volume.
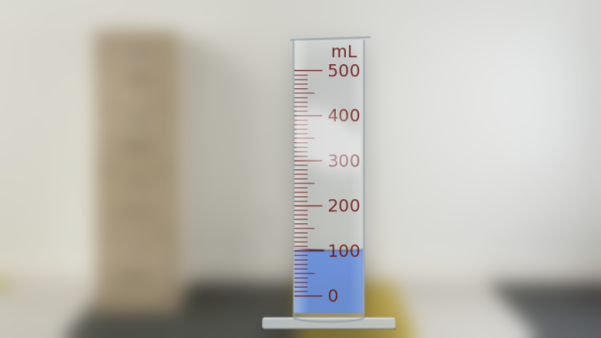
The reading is 100 mL
